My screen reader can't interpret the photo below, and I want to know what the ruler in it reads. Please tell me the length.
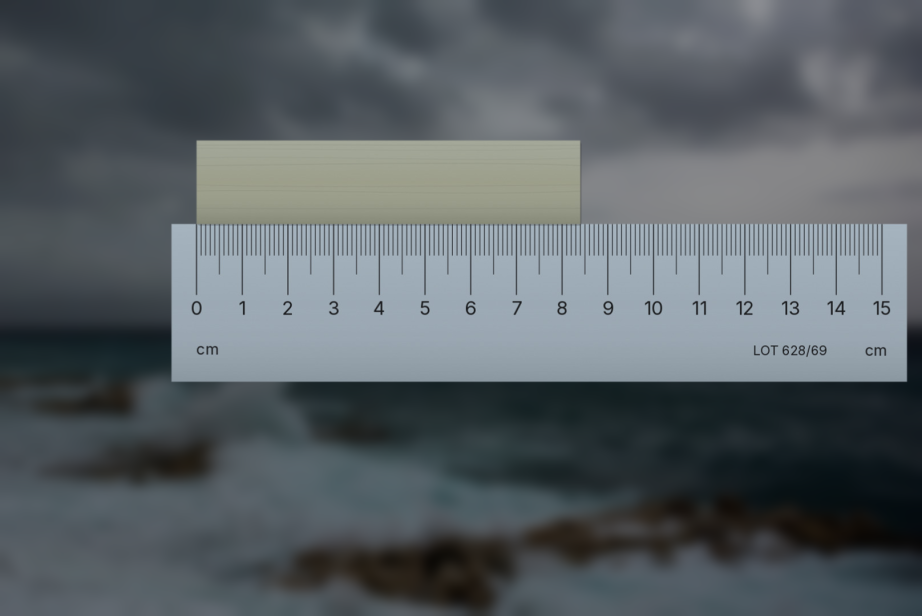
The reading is 8.4 cm
